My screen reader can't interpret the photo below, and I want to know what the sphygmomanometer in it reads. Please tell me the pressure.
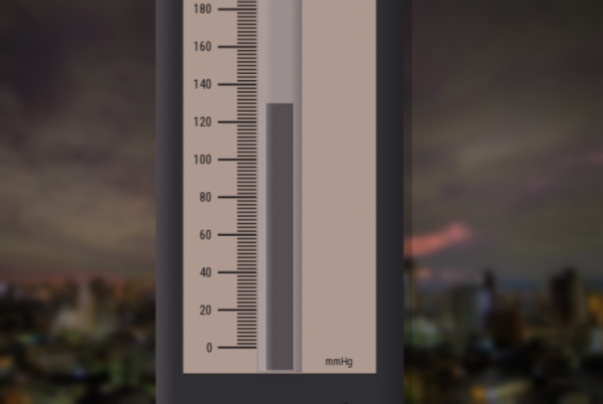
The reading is 130 mmHg
